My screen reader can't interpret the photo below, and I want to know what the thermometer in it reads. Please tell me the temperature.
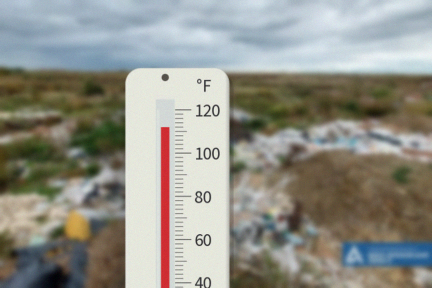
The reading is 112 °F
